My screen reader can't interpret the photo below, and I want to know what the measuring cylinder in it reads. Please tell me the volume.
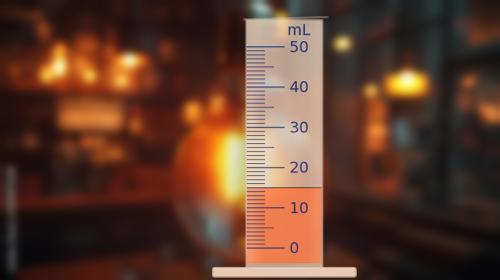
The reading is 15 mL
